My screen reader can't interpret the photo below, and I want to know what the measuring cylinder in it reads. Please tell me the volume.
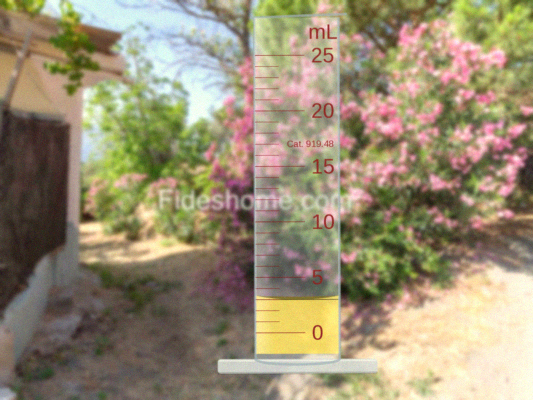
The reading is 3 mL
